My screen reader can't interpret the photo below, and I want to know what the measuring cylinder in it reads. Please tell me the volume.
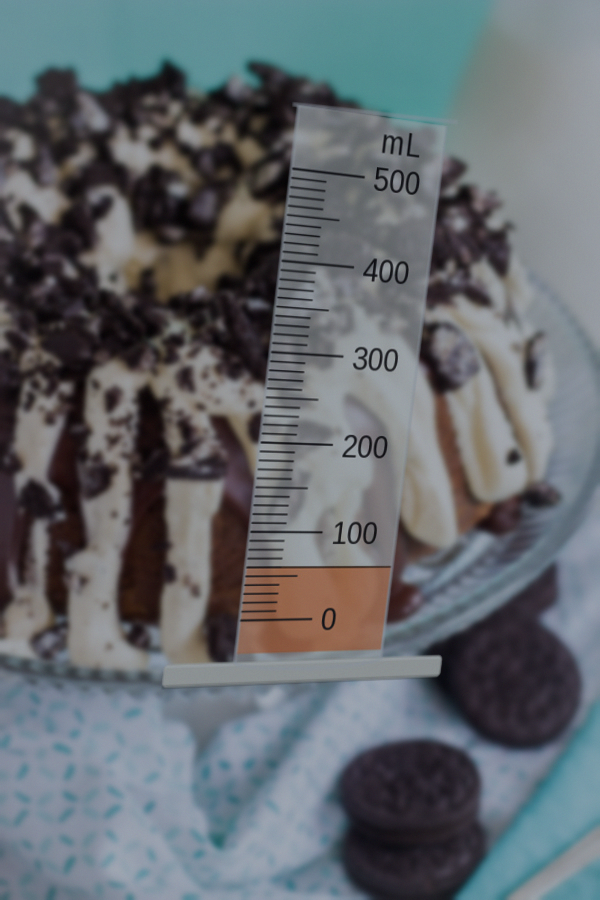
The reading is 60 mL
